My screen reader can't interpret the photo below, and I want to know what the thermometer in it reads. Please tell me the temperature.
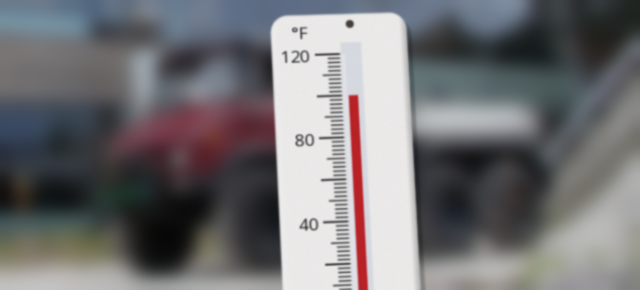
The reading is 100 °F
